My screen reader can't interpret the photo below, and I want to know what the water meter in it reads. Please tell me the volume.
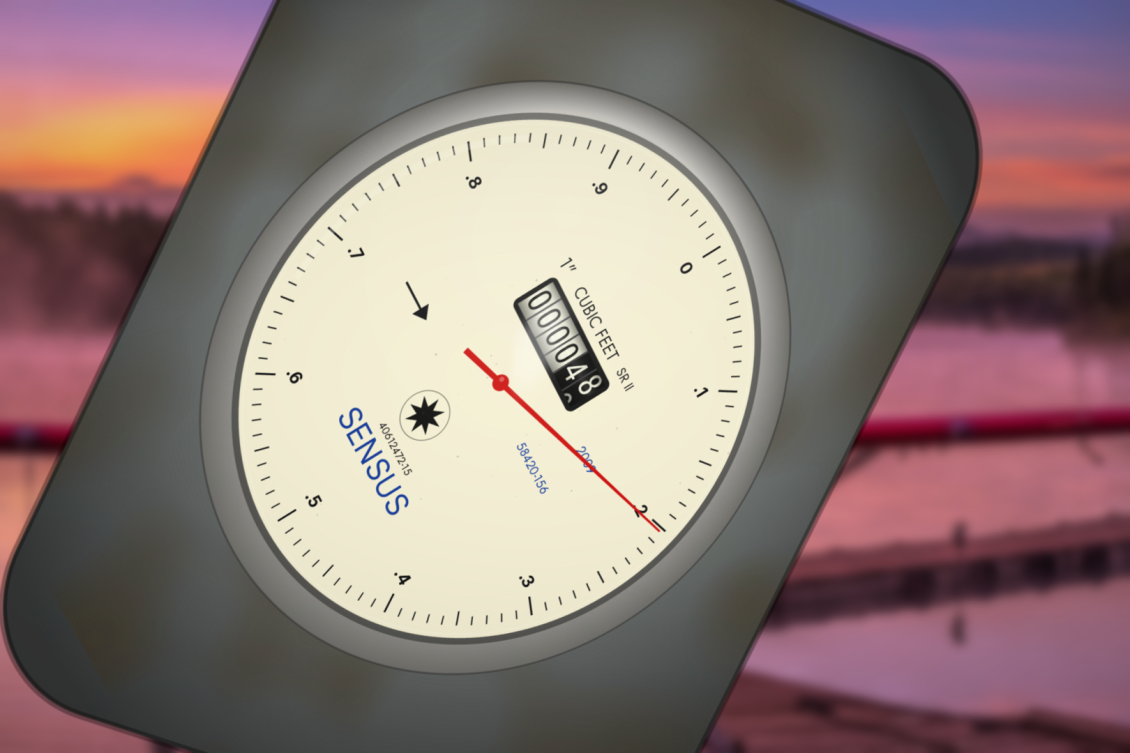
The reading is 48.20 ft³
